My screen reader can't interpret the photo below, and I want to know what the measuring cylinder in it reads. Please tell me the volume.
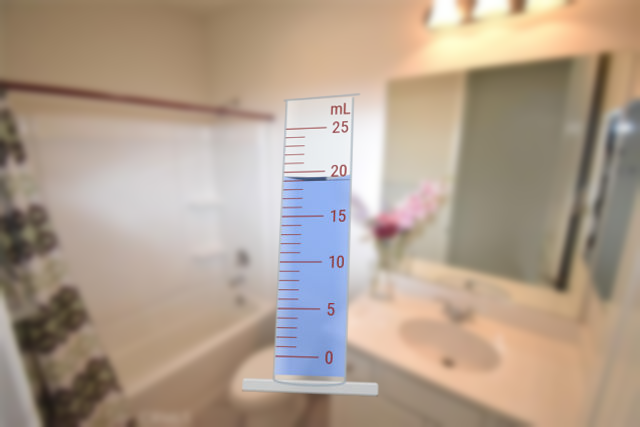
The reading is 19 mL
